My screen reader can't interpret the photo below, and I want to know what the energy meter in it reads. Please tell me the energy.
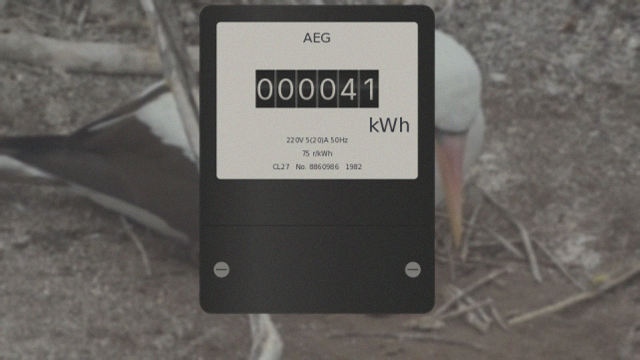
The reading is 41 kWh
